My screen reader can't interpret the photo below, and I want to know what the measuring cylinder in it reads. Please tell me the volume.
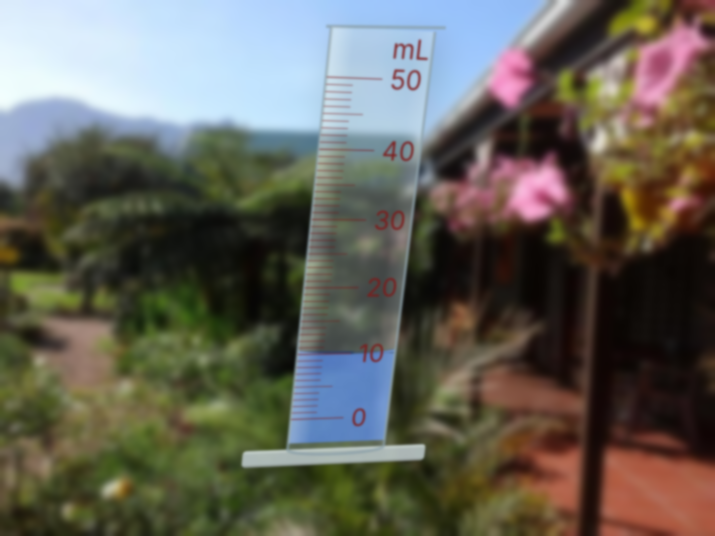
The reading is 10 mL
